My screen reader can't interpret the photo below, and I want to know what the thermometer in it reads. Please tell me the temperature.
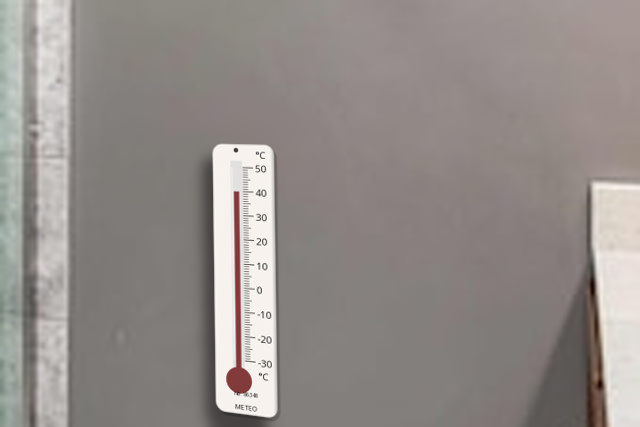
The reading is 40 °C
